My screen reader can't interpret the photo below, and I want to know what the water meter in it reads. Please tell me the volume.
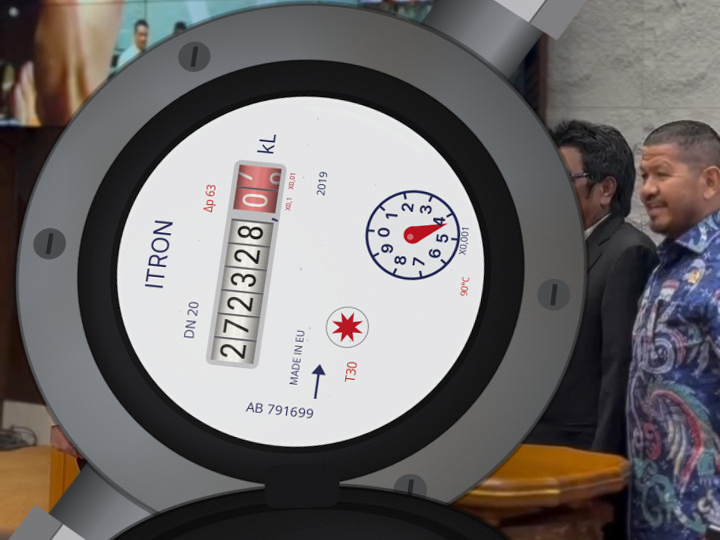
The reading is 272328.074 kL
